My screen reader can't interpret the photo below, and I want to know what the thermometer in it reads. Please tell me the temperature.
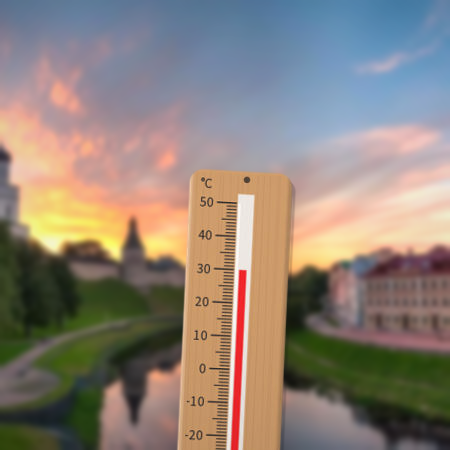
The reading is 30 °C
